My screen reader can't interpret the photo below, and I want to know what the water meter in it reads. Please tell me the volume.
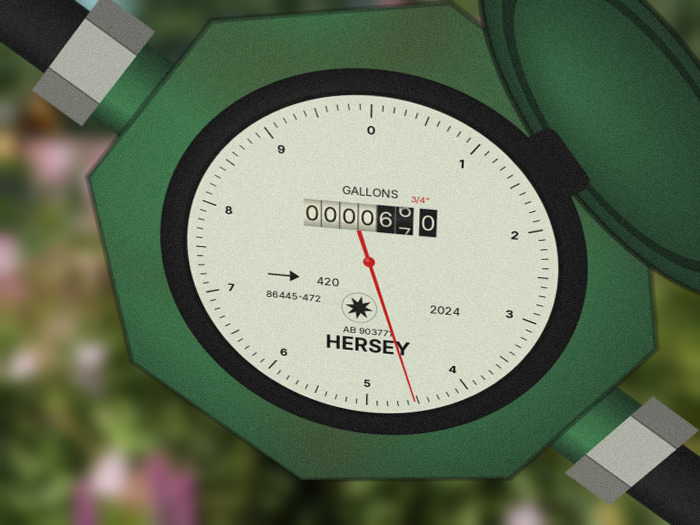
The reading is 664.5 gal
